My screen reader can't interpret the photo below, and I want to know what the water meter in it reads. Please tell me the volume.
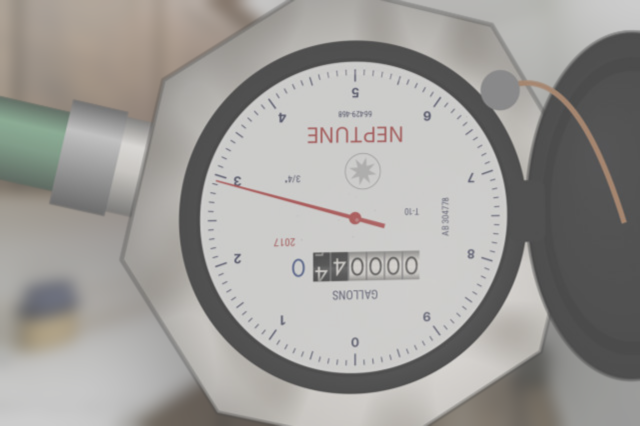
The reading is 442.9 gal
